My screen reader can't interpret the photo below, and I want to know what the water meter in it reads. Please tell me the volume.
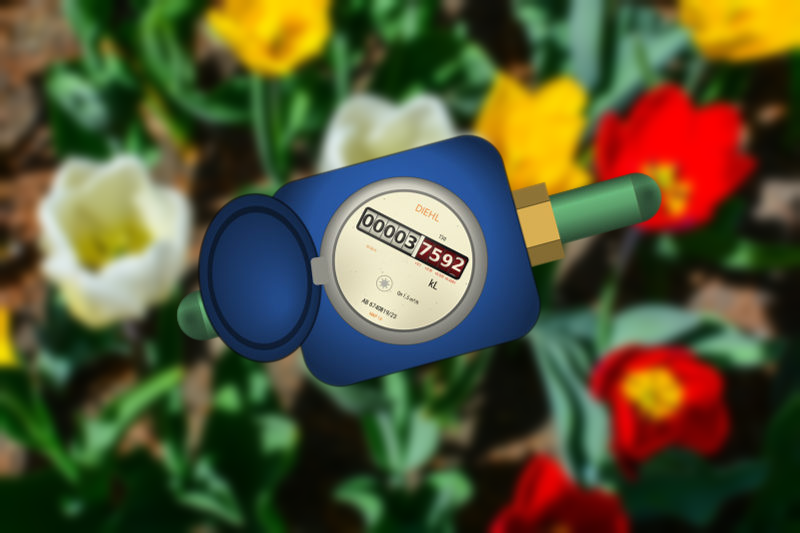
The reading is 3.7592 kL
